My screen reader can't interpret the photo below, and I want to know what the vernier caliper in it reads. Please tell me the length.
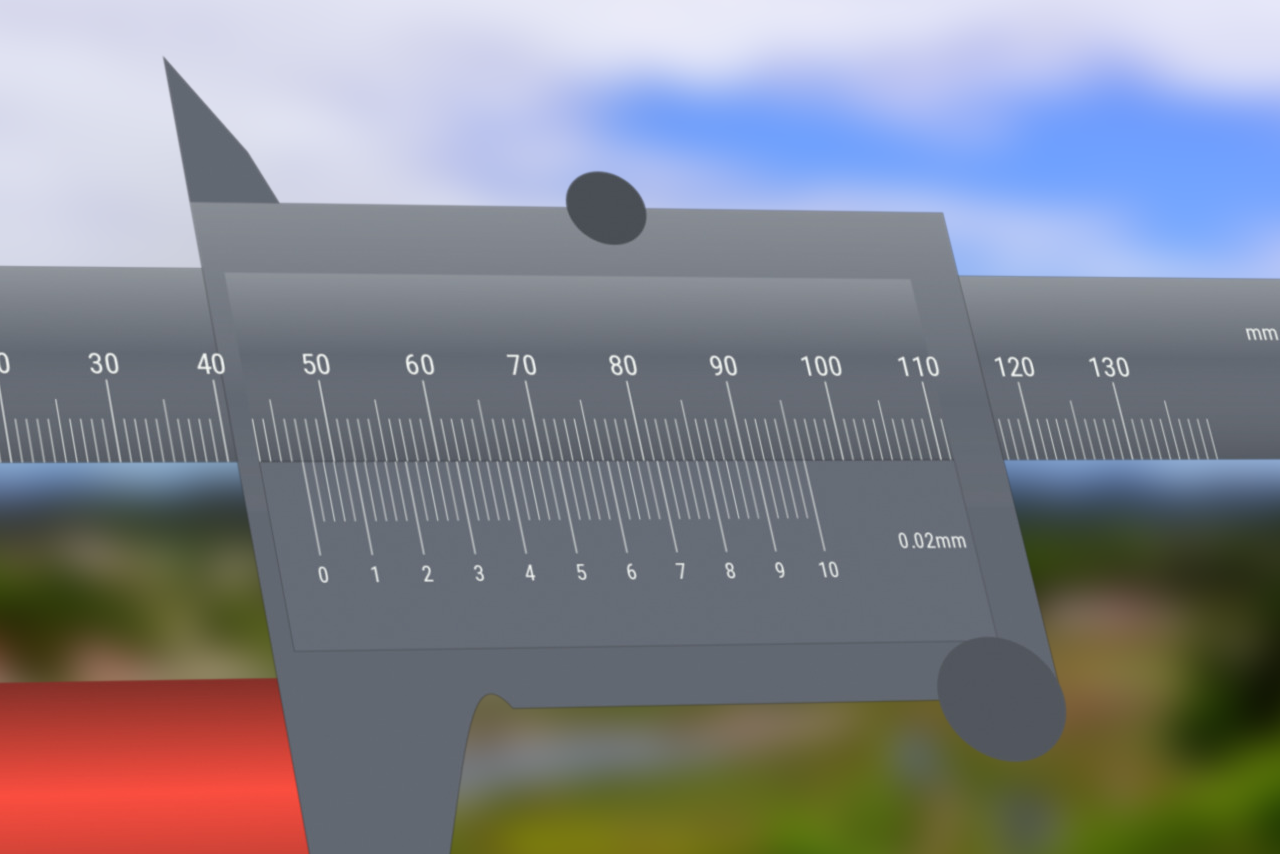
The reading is 47.0 mm
